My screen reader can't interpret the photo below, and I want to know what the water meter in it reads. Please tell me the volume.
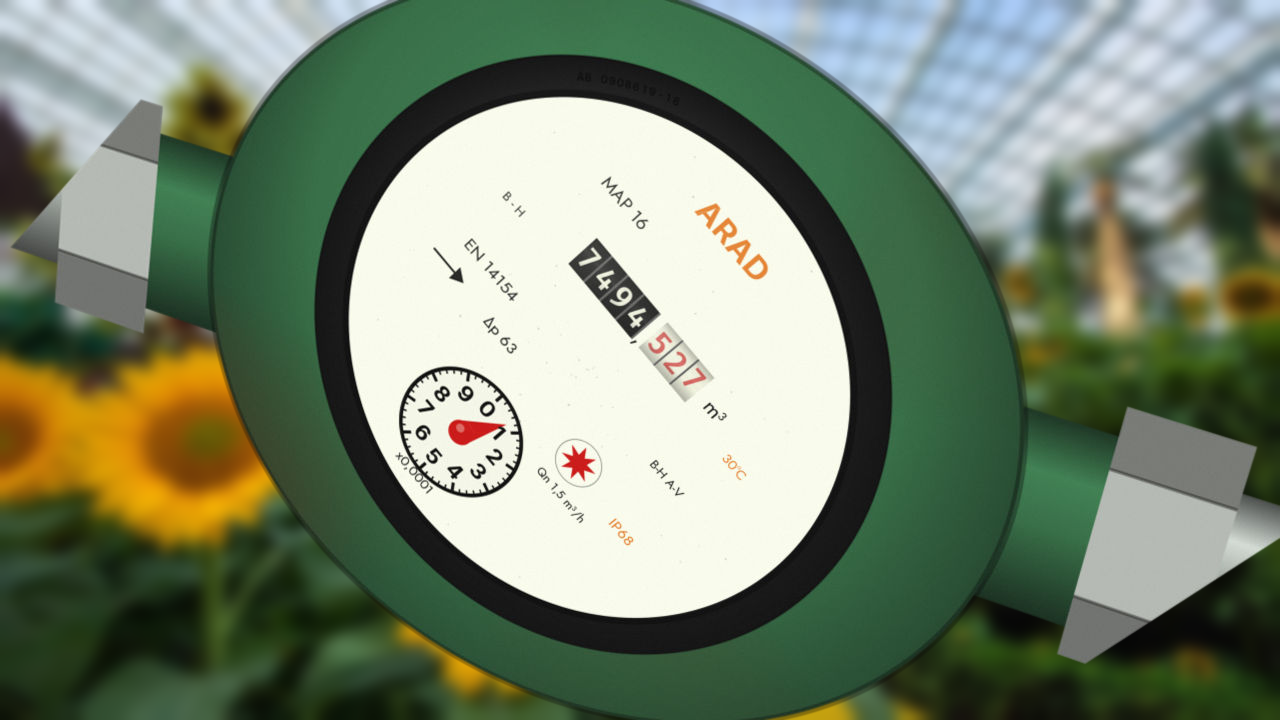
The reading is 7494.5270 m³
